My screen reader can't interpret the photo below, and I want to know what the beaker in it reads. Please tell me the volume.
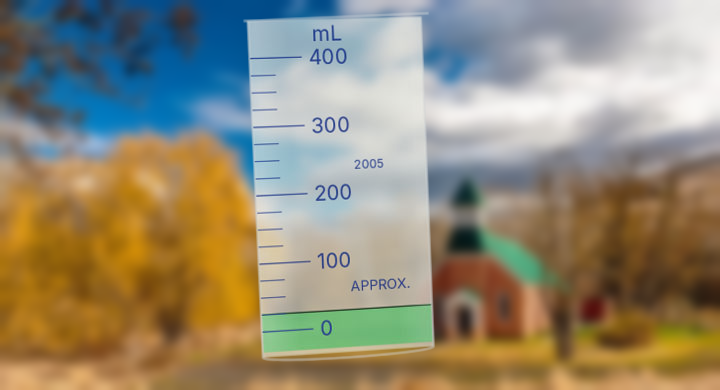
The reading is 25 mL
